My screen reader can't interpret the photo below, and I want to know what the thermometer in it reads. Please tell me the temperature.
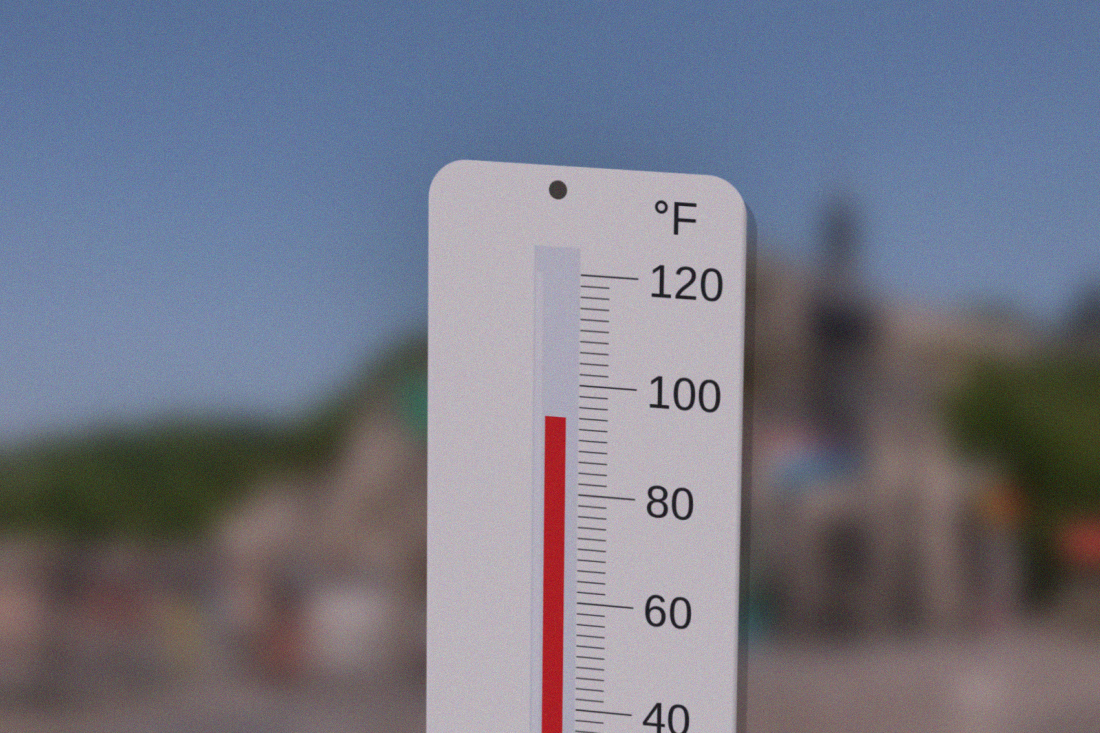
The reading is 94 °F
